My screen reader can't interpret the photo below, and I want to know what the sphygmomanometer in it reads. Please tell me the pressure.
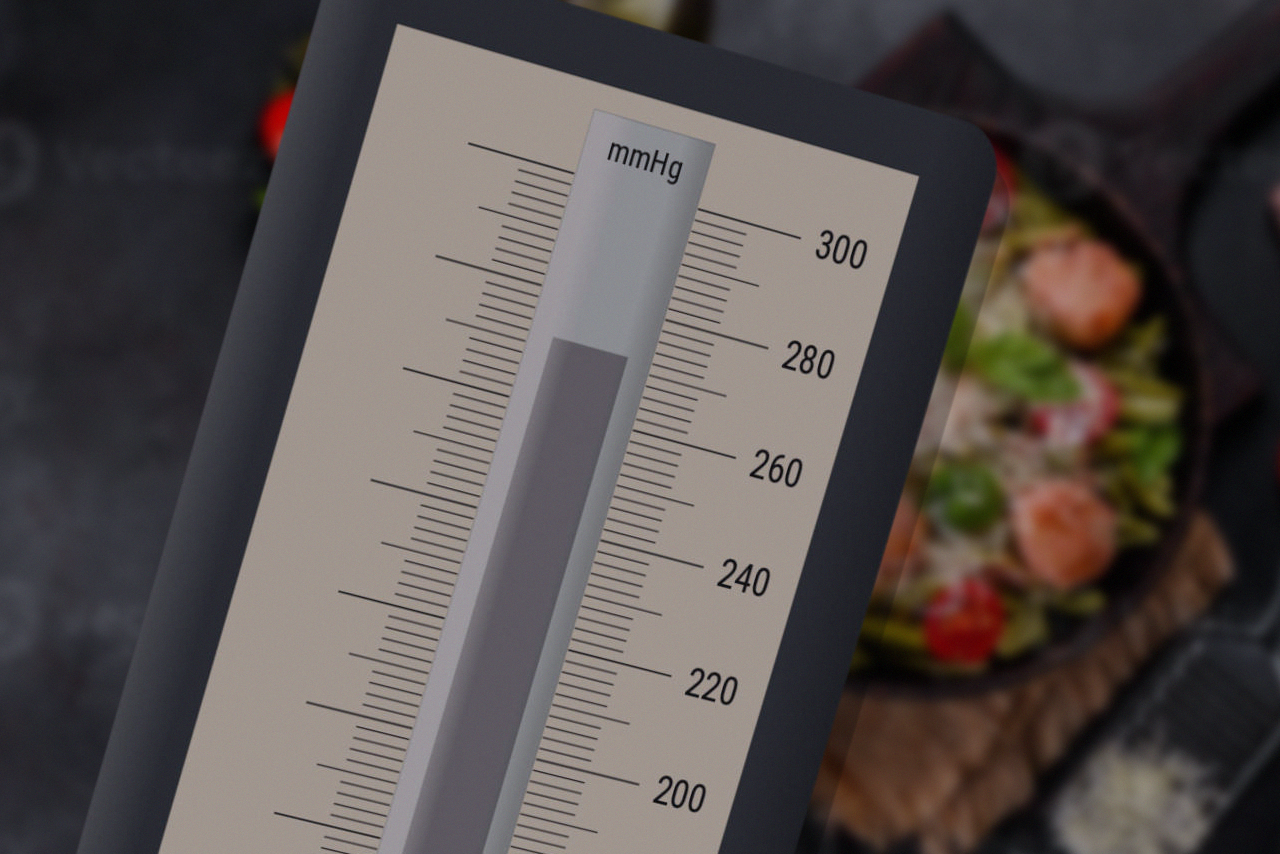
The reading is 272 mmHg
